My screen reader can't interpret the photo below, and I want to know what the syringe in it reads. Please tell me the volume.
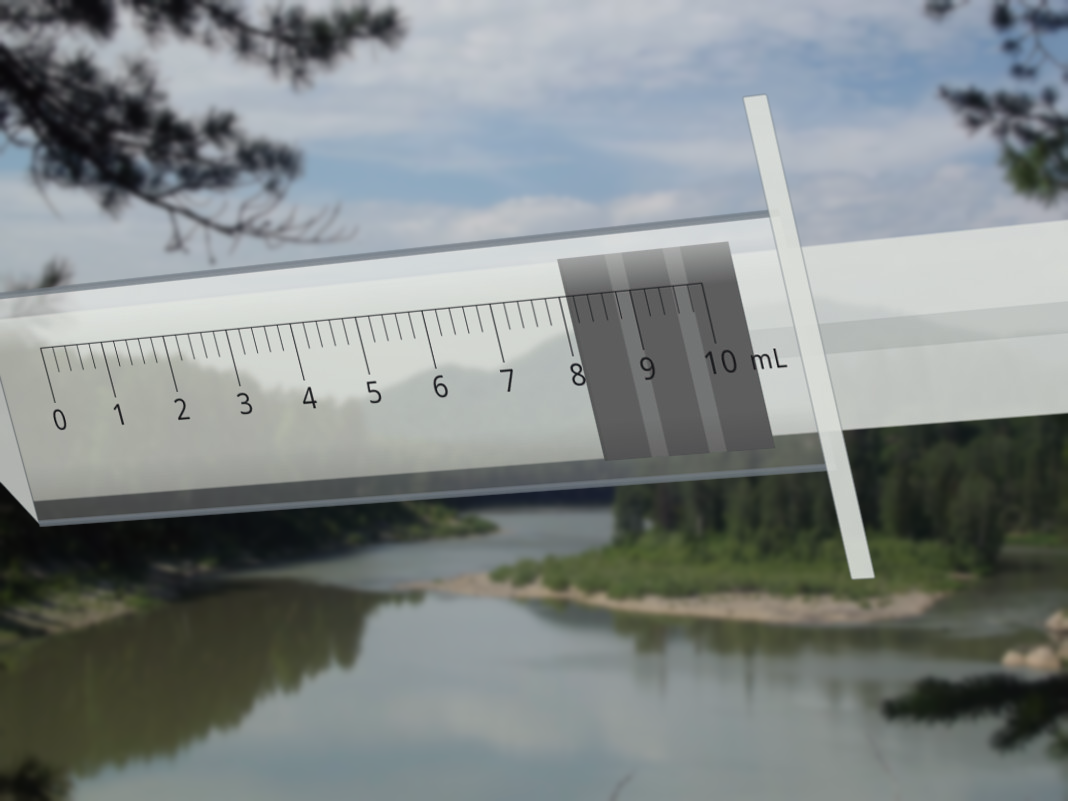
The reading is 8.1 mL
